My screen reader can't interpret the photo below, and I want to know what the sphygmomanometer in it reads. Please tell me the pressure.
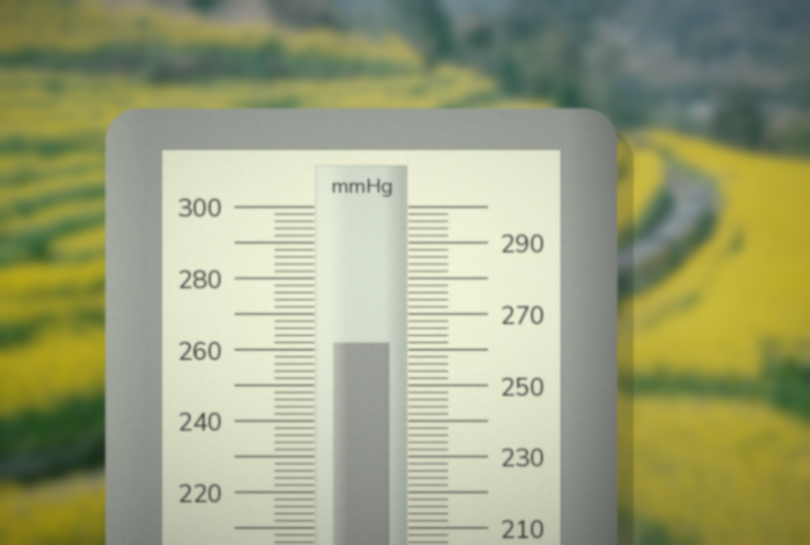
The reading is 262 mmHg
